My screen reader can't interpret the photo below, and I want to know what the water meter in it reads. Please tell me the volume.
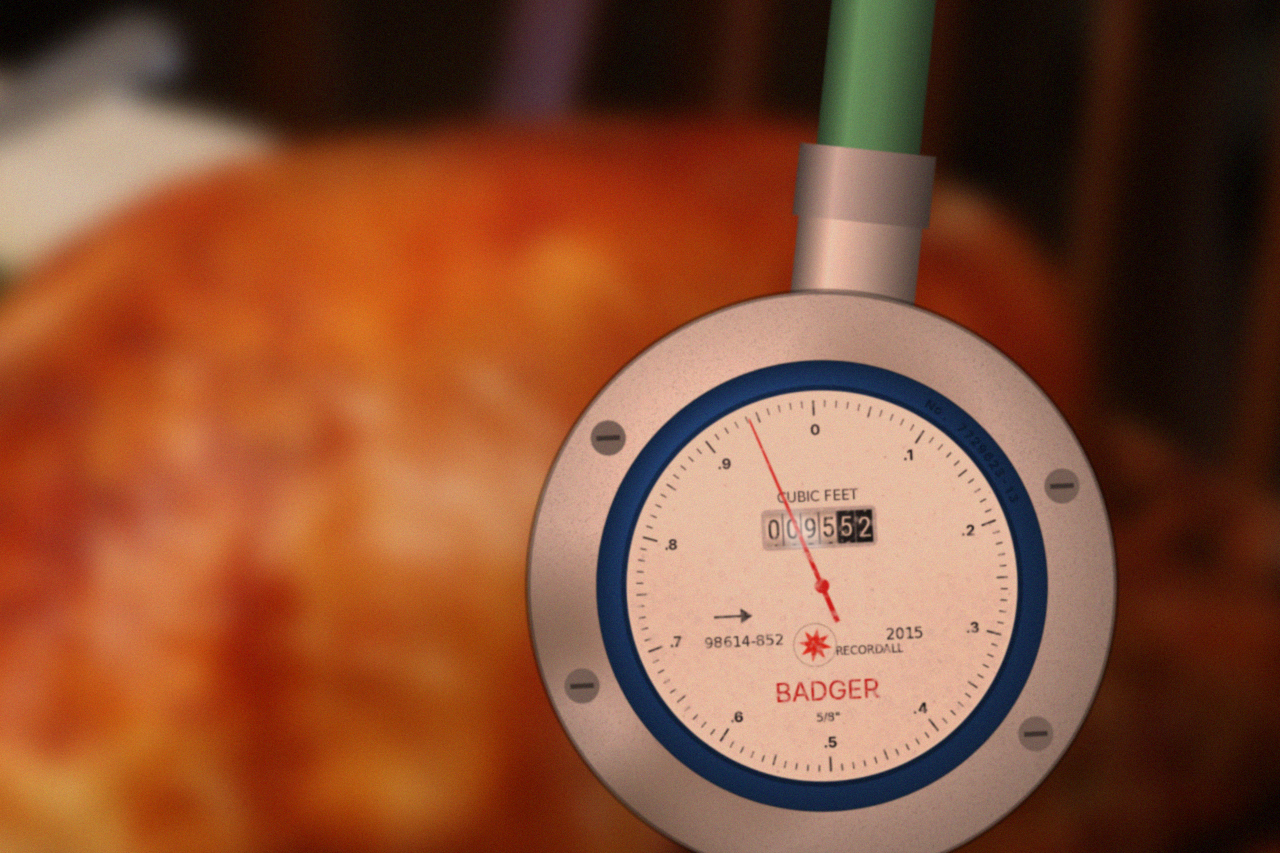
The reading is 9551.94 ft³
